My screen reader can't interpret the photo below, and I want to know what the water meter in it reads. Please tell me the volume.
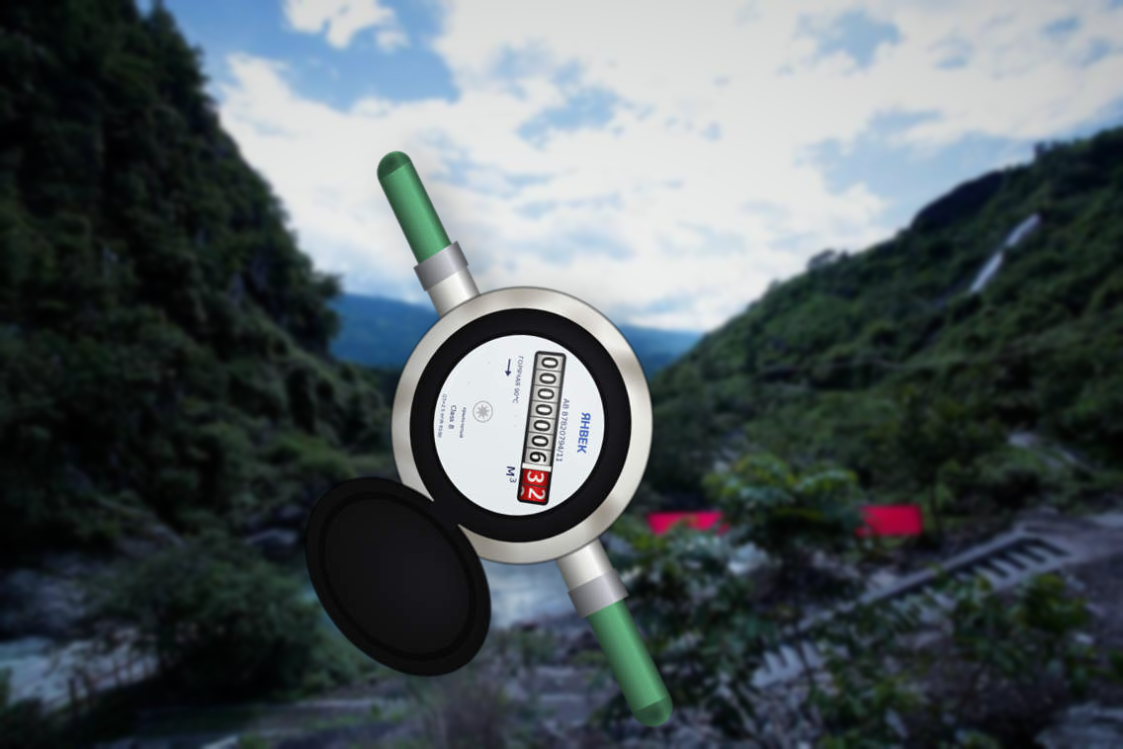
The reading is 6.32 m³
